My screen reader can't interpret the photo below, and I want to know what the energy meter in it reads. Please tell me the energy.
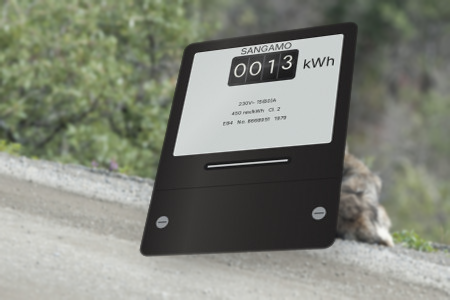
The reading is 13 kWh
